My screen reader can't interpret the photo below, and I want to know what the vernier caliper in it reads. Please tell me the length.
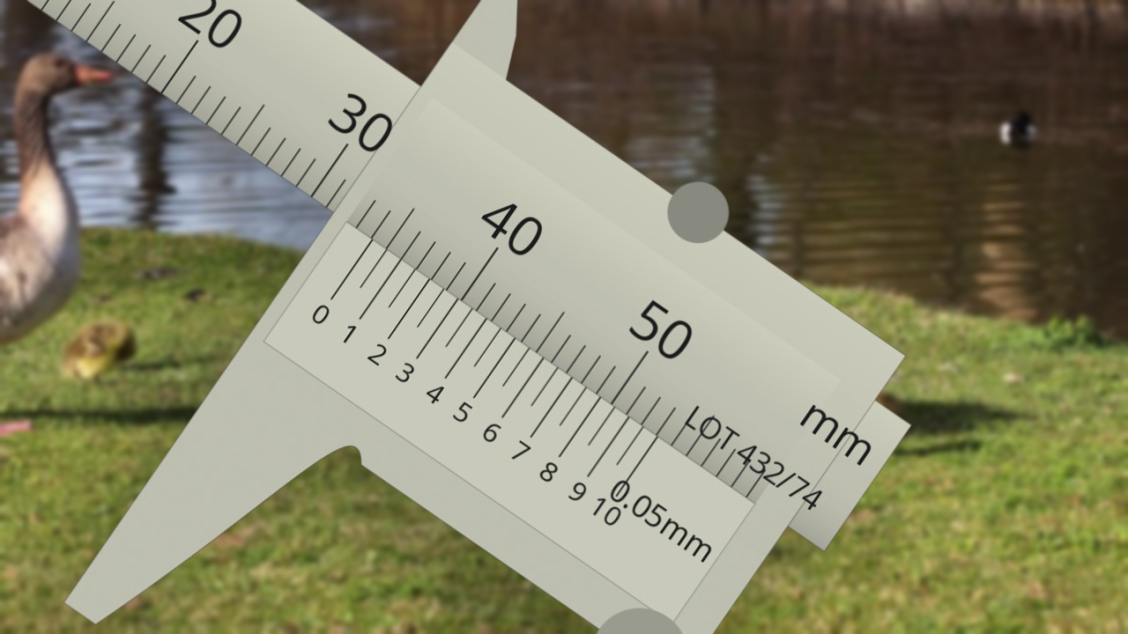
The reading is 34.1 mm
